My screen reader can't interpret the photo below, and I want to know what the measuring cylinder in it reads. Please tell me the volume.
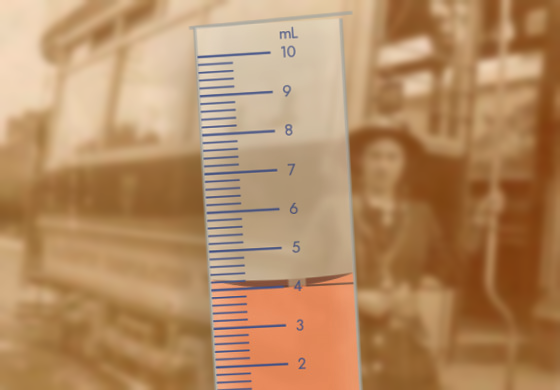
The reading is 4 mL
